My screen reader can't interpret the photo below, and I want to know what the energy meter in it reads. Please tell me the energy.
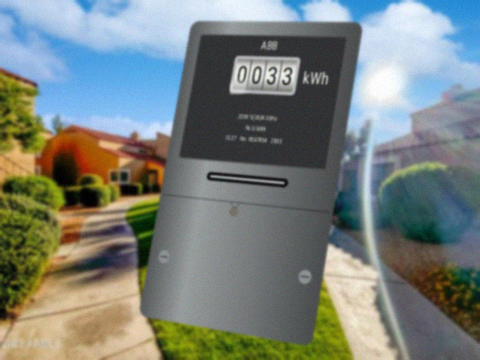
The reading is 33 kWh
